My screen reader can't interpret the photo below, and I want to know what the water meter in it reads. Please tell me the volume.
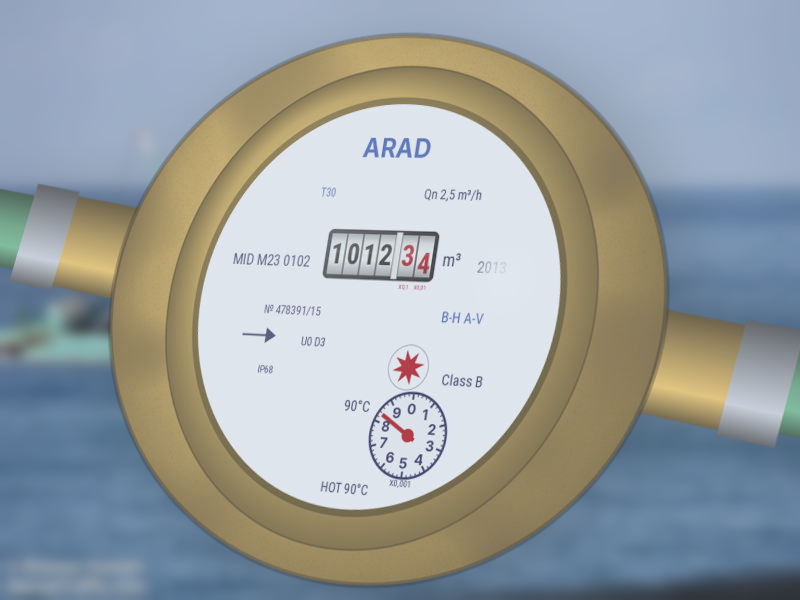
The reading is 1012.338 m³
